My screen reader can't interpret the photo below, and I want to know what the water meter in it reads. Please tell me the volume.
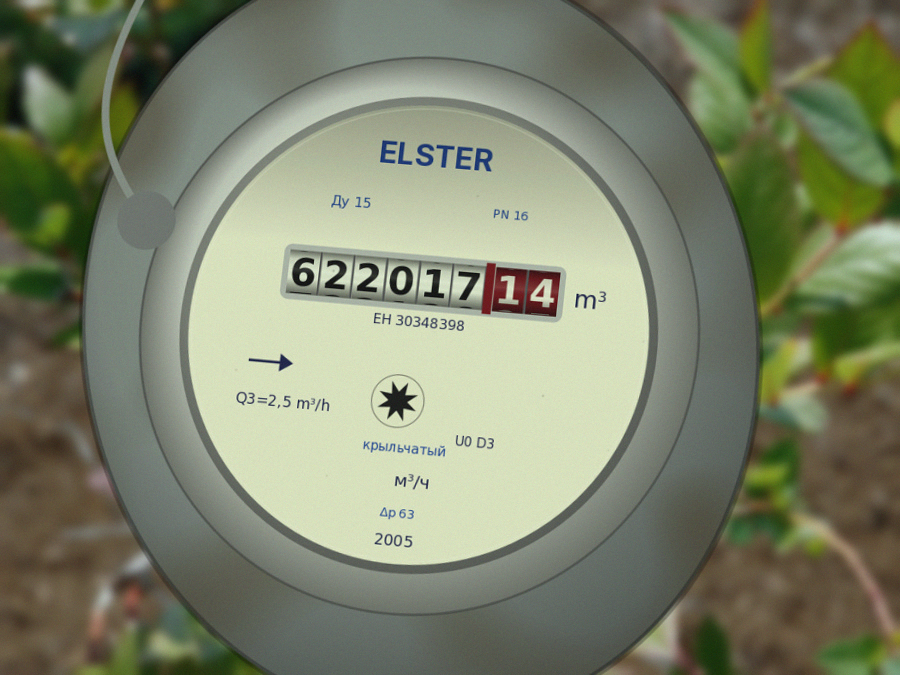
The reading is 622017.14 m³
